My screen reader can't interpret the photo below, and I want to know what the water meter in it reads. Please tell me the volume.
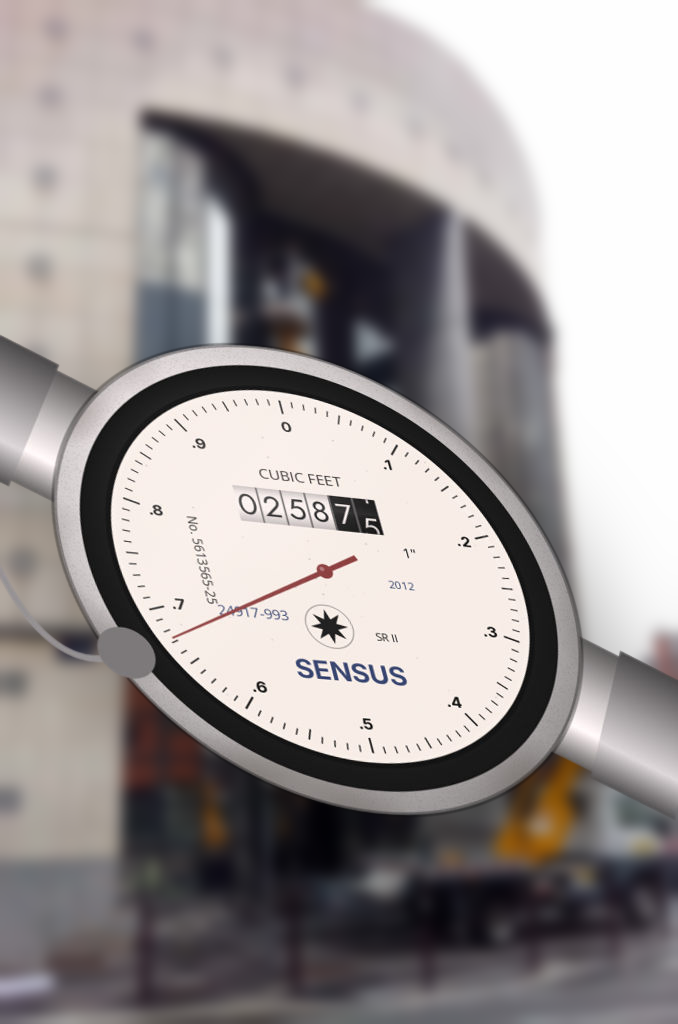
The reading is 25874.67 ft³
